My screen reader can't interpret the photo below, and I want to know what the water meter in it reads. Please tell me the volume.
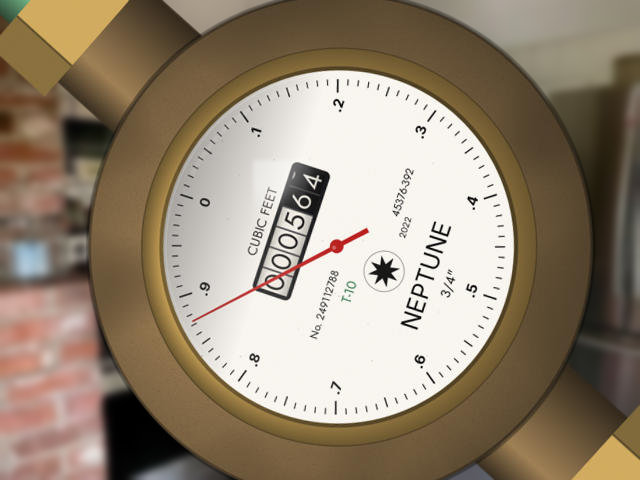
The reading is 563.87 ft³
